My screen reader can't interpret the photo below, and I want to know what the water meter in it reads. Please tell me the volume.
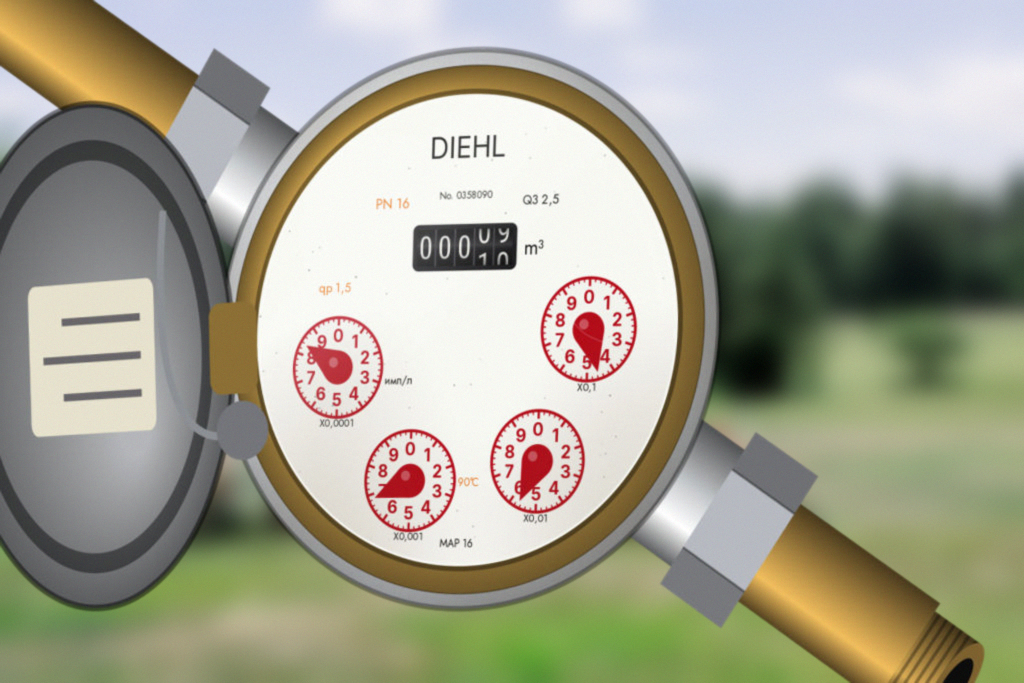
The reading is 9.4568 m³
